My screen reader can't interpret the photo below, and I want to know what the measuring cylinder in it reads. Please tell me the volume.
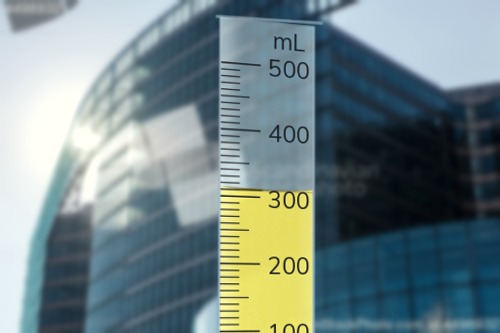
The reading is 310 mL
